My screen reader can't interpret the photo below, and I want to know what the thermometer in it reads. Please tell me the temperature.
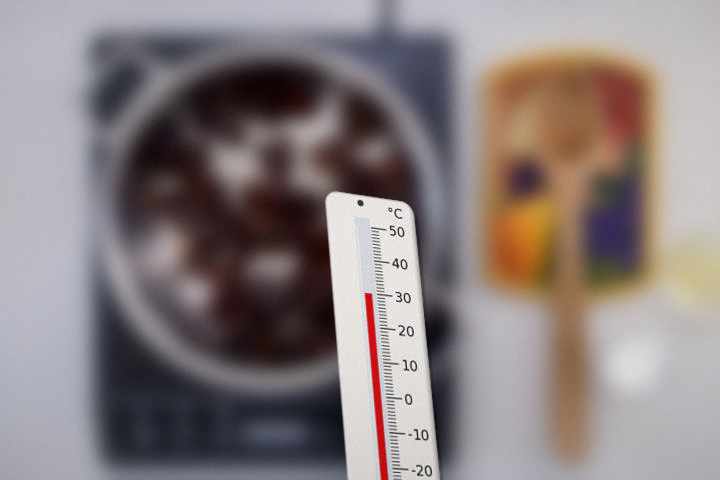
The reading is 30 °C
